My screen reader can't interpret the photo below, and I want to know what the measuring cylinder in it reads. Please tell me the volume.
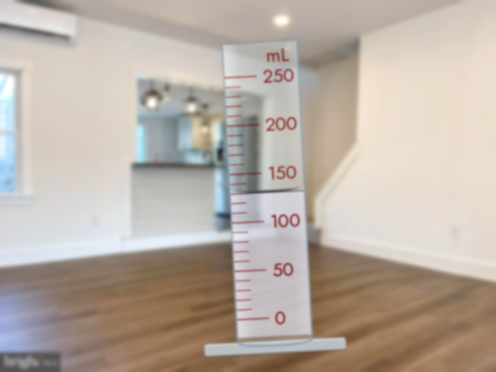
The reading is 130 mL
